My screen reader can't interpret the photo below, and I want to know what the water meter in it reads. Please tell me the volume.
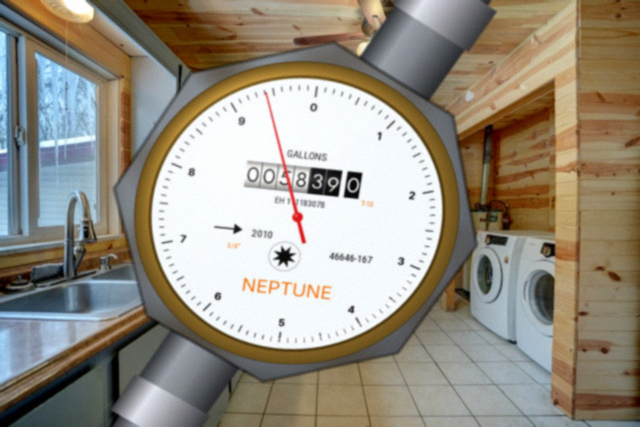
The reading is 58389.4 gal
